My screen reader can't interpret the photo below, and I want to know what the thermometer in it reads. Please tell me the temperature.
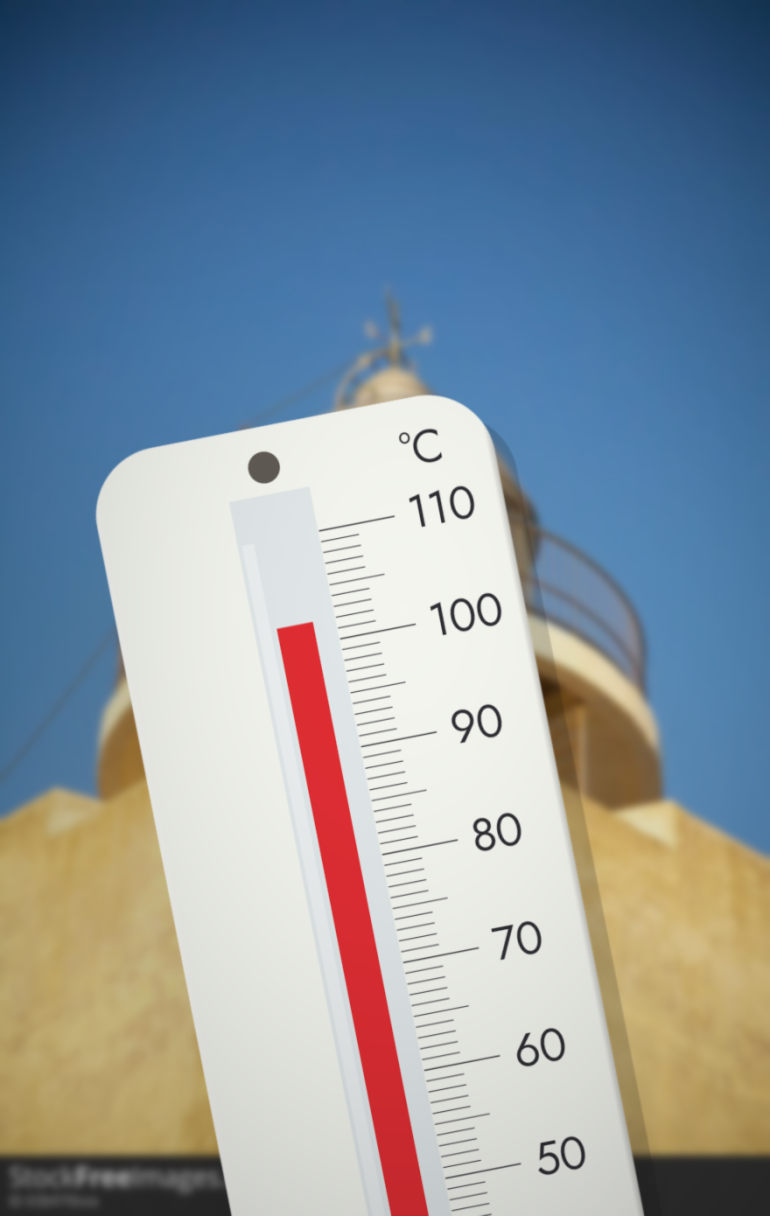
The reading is 102 °C
